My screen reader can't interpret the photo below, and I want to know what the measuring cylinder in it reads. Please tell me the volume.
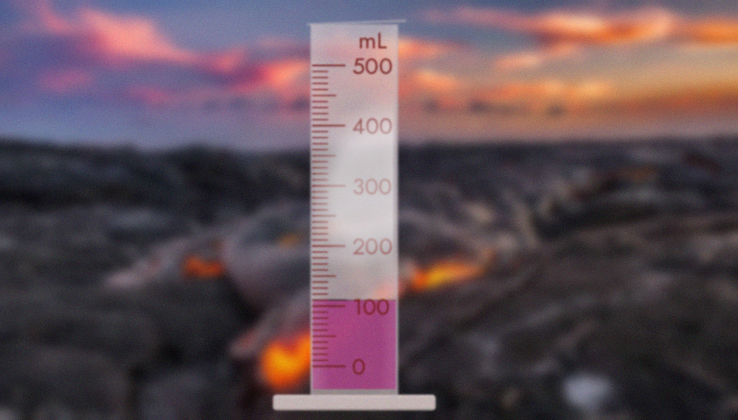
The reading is 110 mL
